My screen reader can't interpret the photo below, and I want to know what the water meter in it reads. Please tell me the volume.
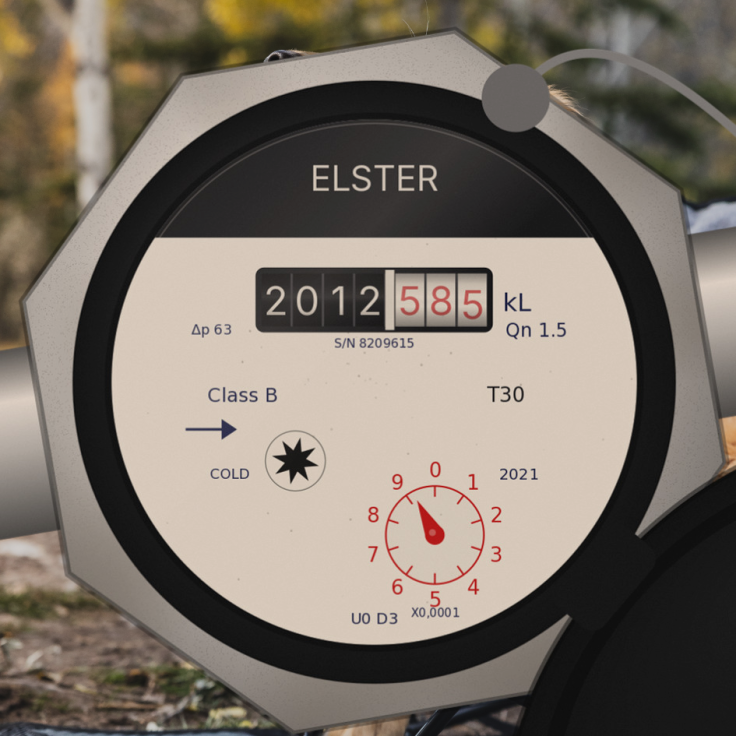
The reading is 2012.5849 kL
